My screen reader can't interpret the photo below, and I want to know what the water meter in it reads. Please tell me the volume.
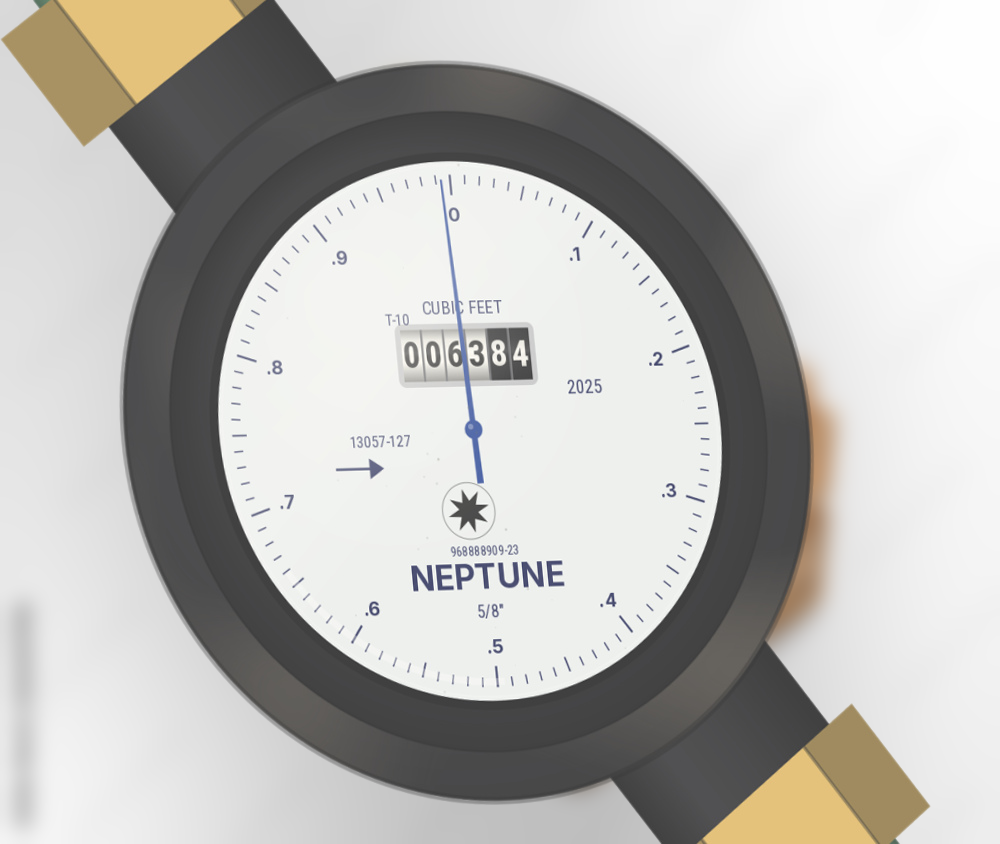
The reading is 6383.99 ft³
